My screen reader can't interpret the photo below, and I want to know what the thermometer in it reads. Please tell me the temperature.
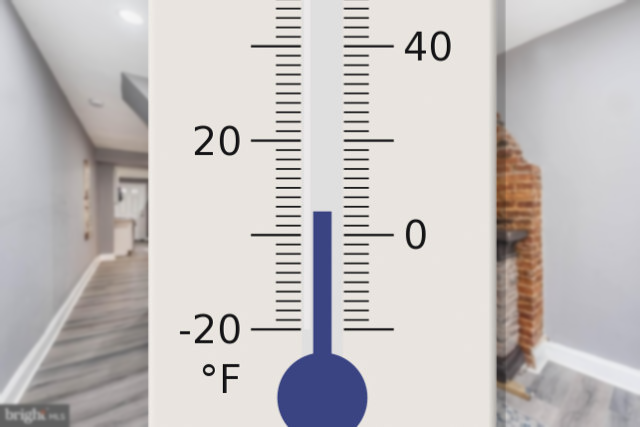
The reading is 5 °F
